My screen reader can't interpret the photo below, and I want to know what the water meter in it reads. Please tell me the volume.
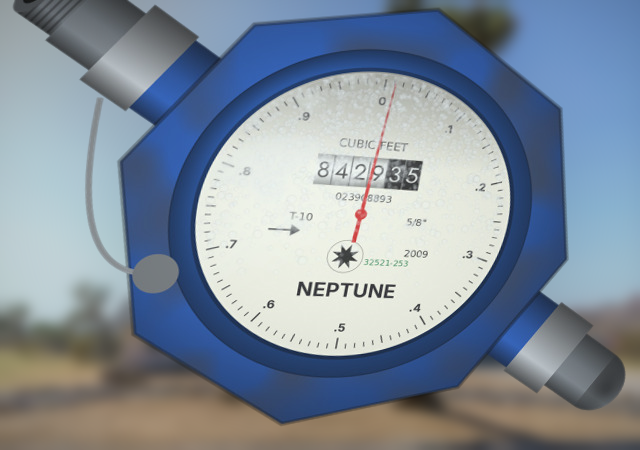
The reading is 842935.01 ft³
